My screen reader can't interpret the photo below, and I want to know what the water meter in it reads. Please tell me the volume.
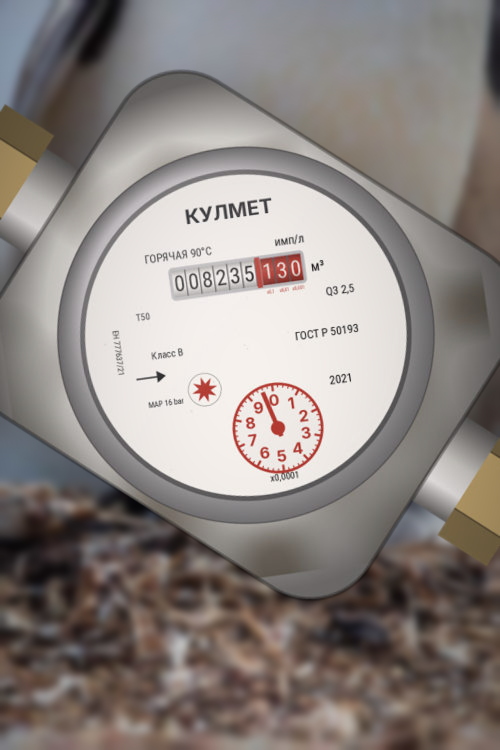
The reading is 8235.1299 m³
